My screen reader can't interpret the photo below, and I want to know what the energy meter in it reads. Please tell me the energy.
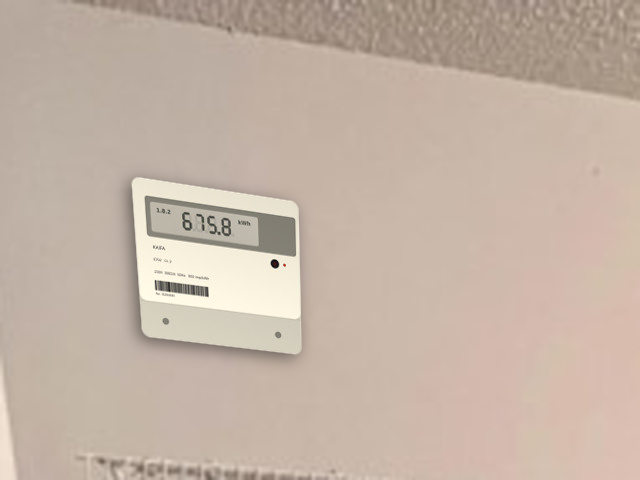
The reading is 675.8 kWh
